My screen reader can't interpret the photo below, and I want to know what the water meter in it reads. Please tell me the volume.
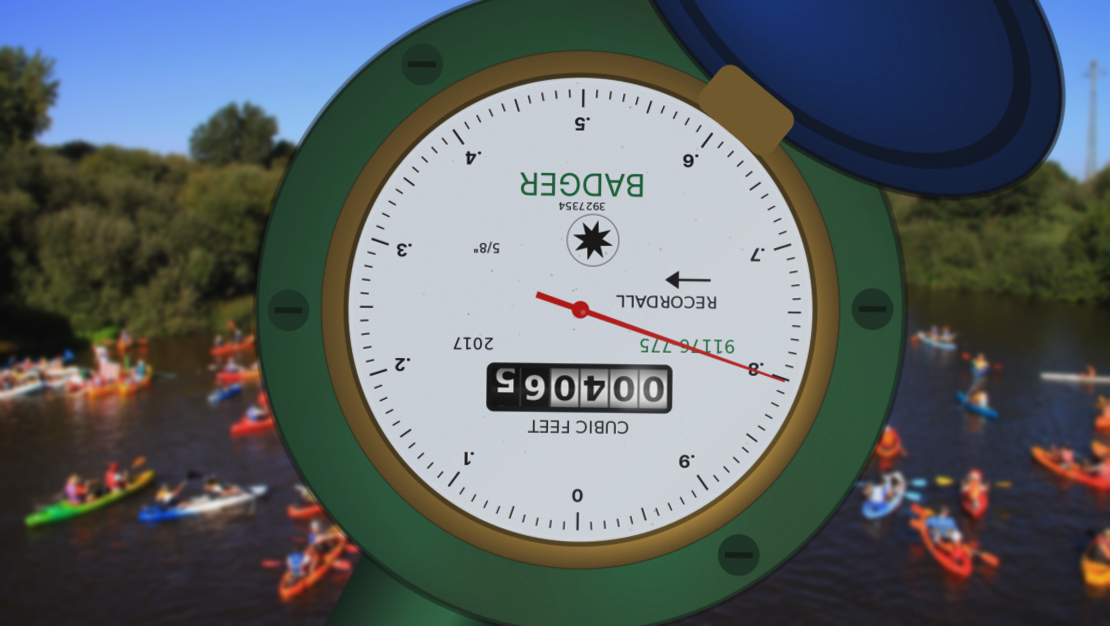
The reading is 4064.80 ft³
